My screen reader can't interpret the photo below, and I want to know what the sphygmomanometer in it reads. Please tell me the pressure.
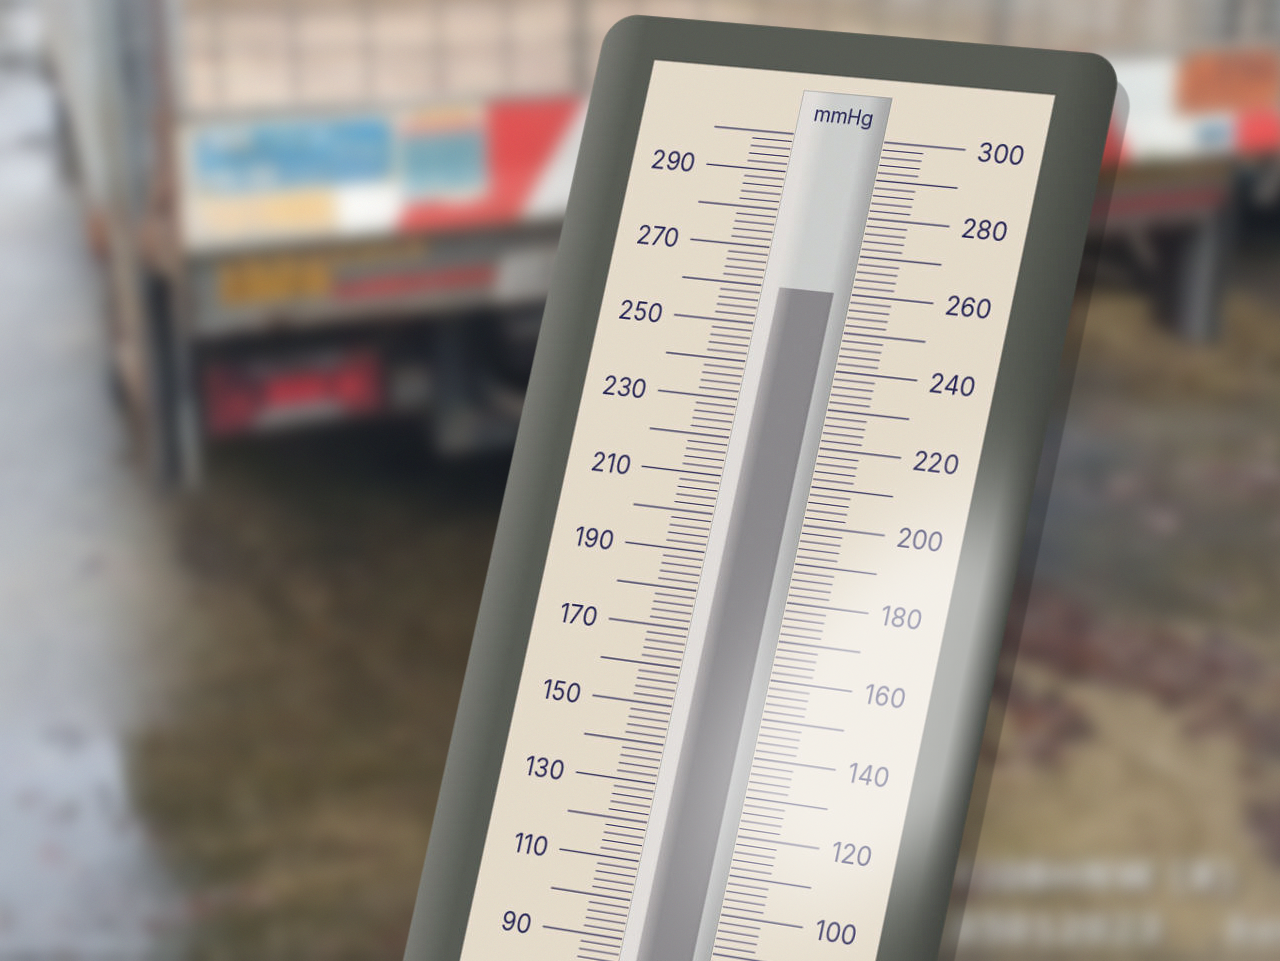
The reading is 260 mmHg
